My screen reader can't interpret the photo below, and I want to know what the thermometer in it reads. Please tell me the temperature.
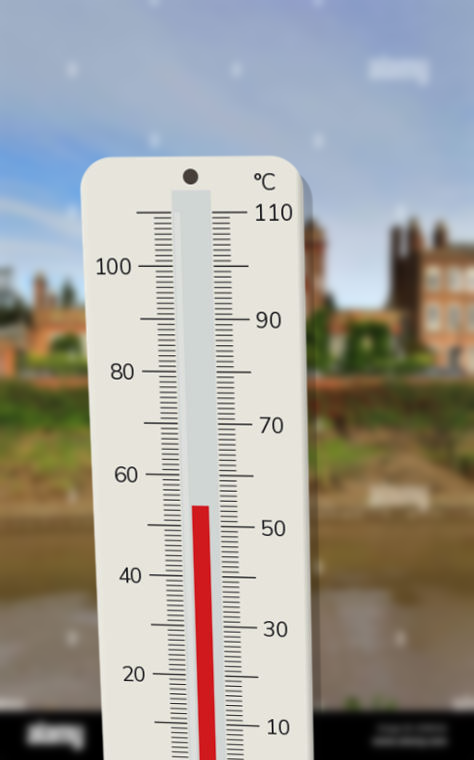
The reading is 54 °C
